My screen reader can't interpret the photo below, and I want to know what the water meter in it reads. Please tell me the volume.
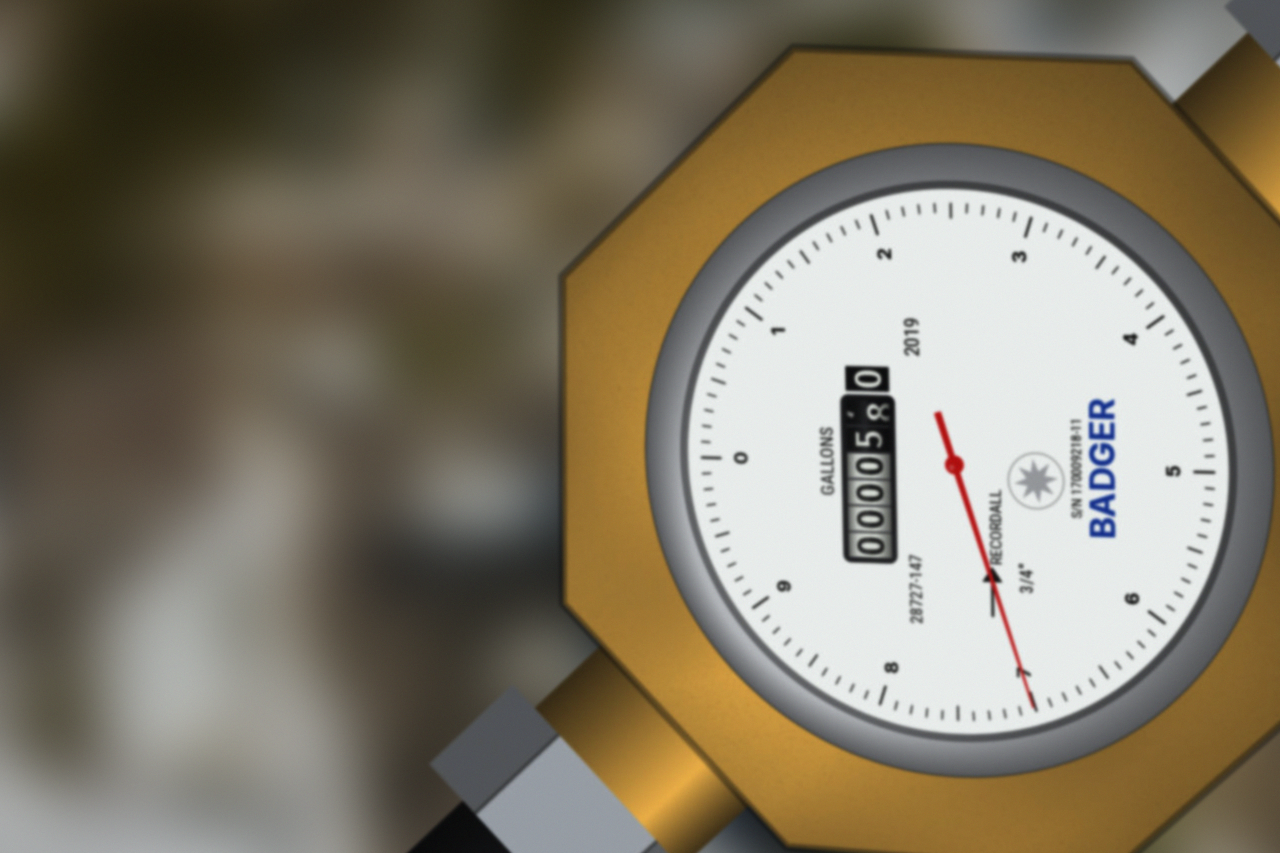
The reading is 577.0 gal
